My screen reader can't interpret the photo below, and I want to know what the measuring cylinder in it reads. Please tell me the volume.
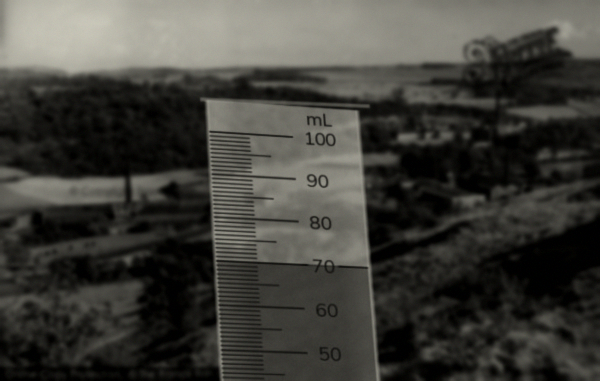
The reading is 70 mL
